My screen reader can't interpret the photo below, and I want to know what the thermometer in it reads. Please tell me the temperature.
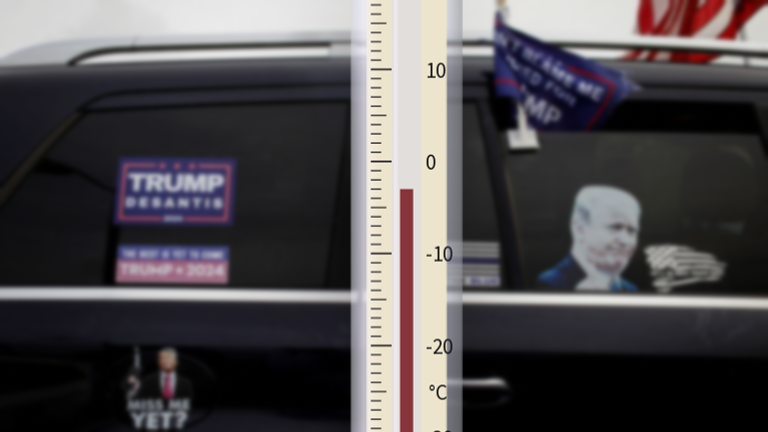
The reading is -3 °C
